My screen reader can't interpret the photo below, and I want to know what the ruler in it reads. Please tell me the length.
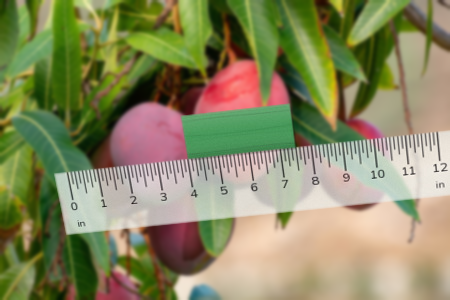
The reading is 3.5 in
